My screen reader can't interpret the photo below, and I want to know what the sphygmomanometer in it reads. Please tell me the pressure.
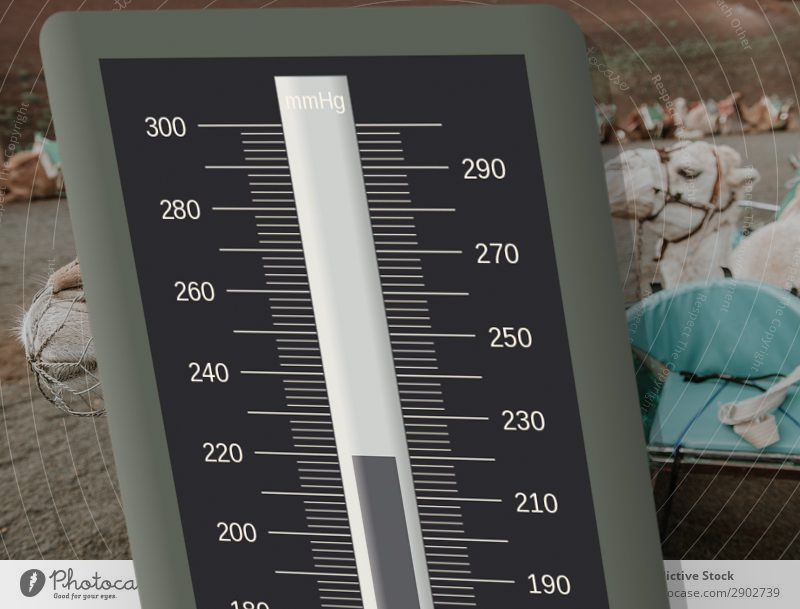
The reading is 220 mmHg
